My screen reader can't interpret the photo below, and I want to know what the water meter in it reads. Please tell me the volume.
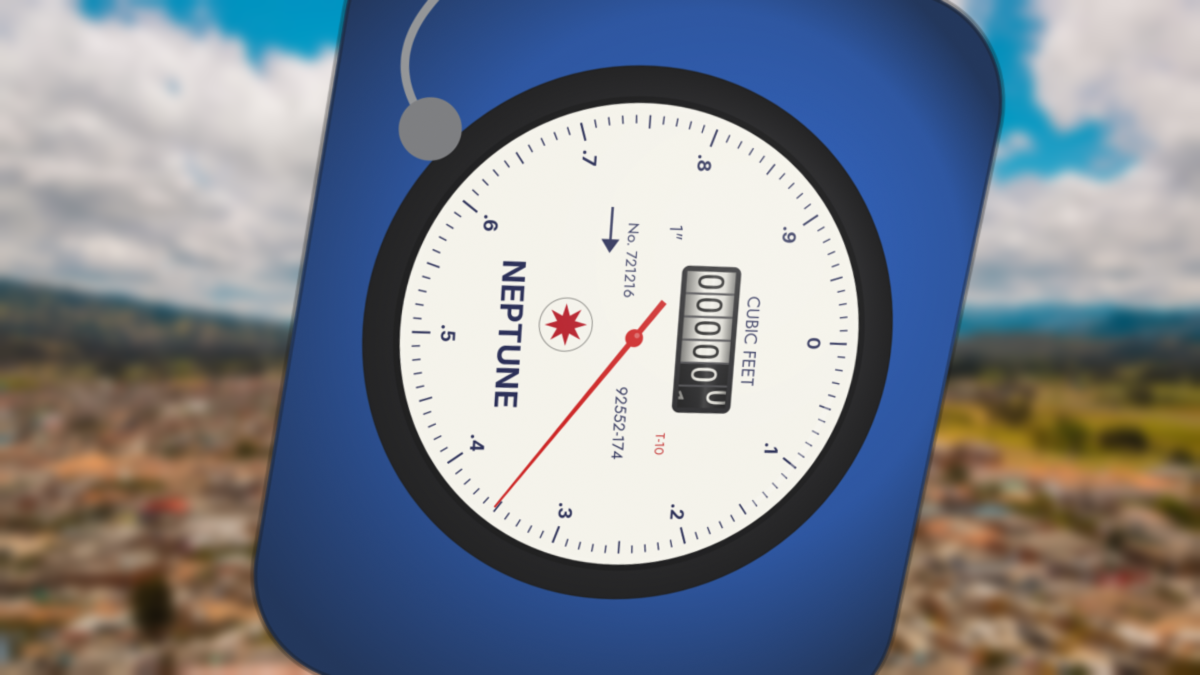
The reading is 0.35 ft³
